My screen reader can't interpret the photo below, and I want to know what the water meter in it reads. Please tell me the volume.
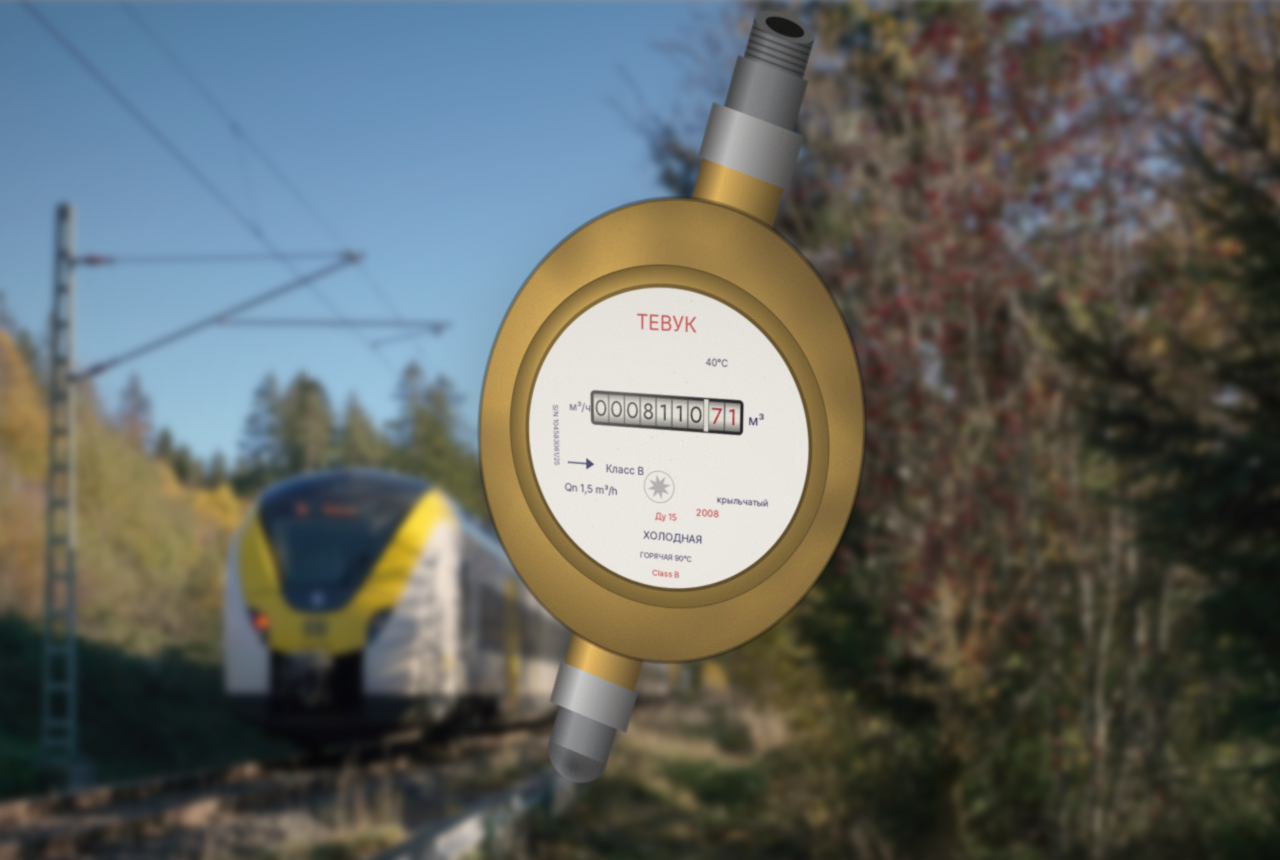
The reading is 8110.71 m³
